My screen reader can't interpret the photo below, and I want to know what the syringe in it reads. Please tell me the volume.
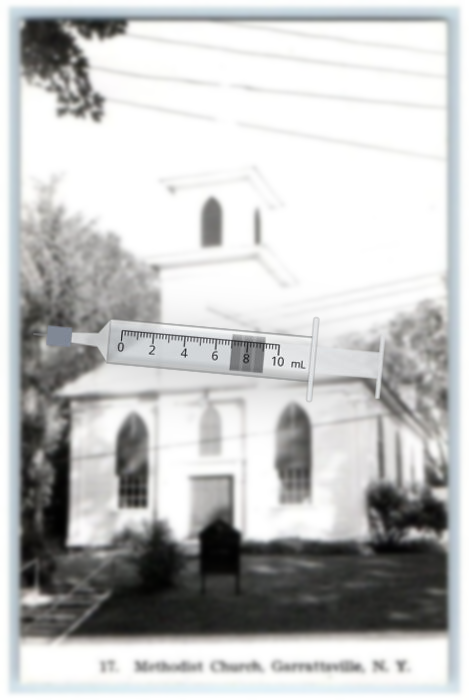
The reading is 7 mL
